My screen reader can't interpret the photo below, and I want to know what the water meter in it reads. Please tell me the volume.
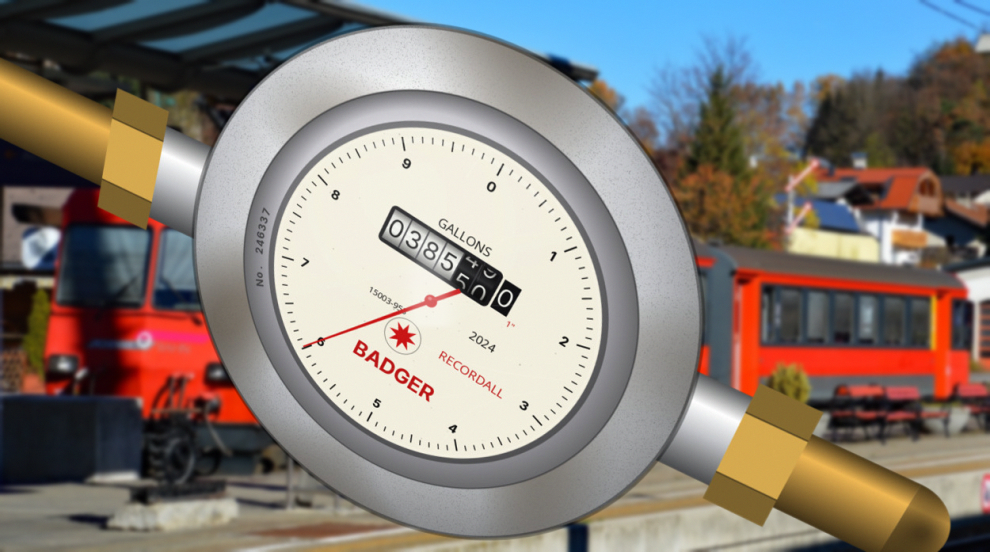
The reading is 385496.0 gal
